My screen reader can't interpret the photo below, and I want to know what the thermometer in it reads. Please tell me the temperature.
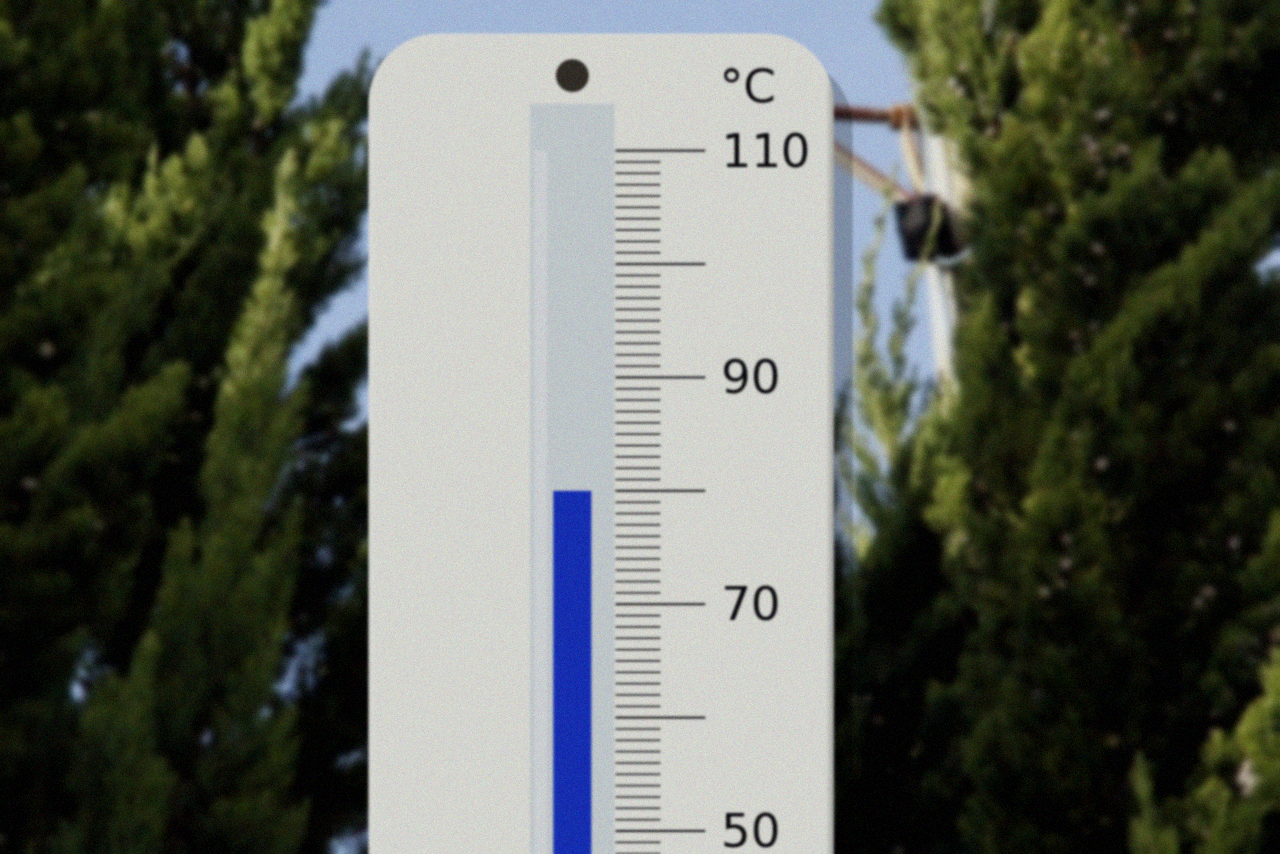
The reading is 80 °C
